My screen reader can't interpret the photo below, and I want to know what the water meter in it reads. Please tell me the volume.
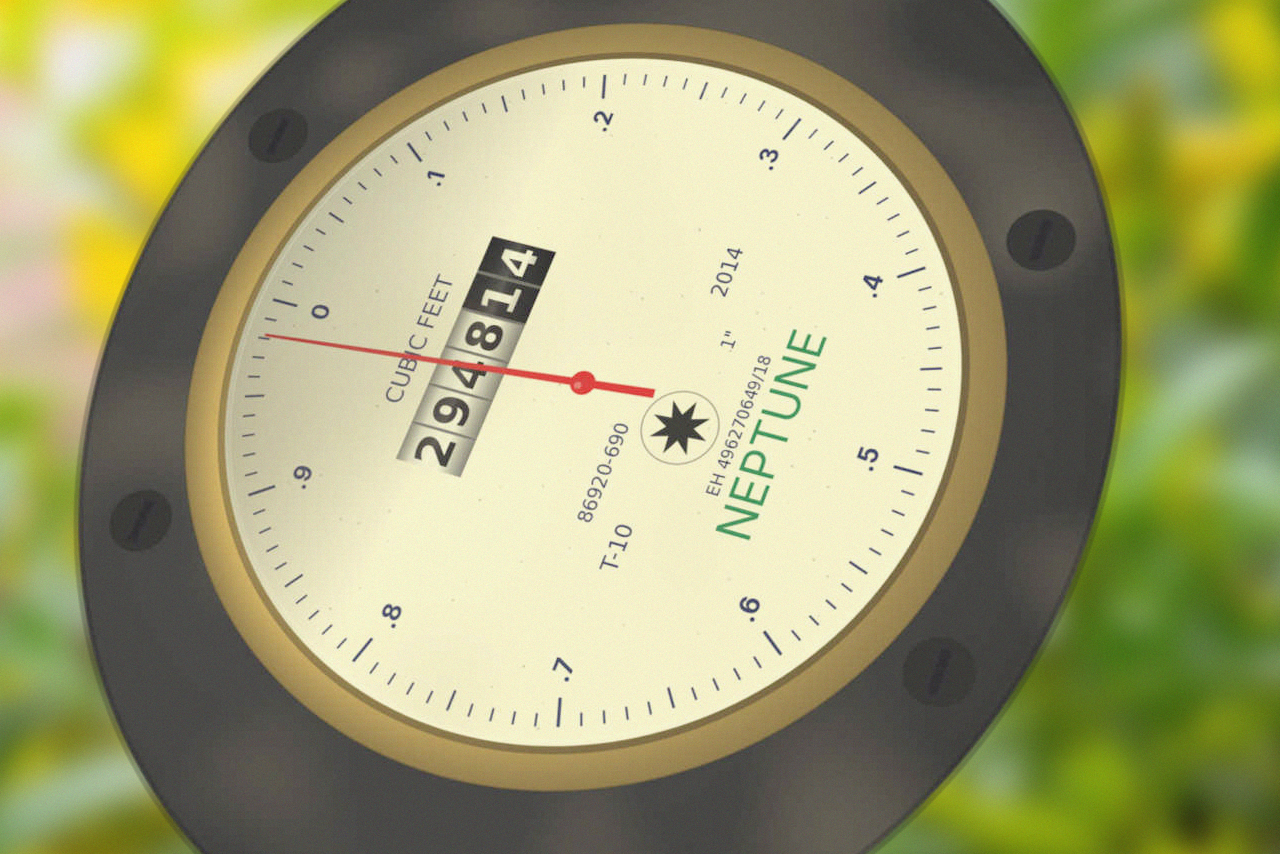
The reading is 294813.98 ft³
